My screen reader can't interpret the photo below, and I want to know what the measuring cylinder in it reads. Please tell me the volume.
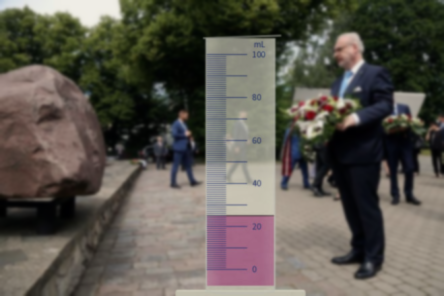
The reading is 25 mL
